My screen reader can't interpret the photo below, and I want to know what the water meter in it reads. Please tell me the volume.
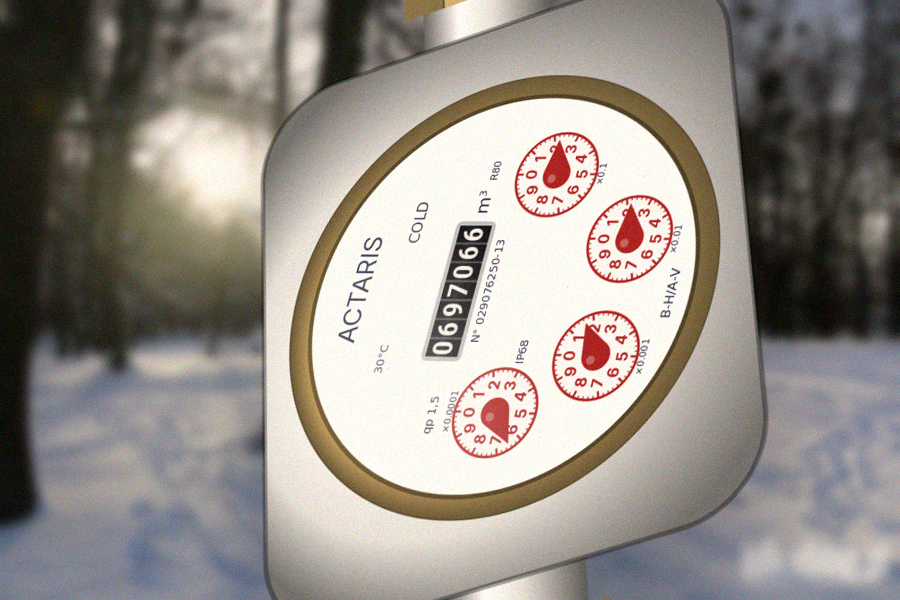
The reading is 697066.2216 m³
